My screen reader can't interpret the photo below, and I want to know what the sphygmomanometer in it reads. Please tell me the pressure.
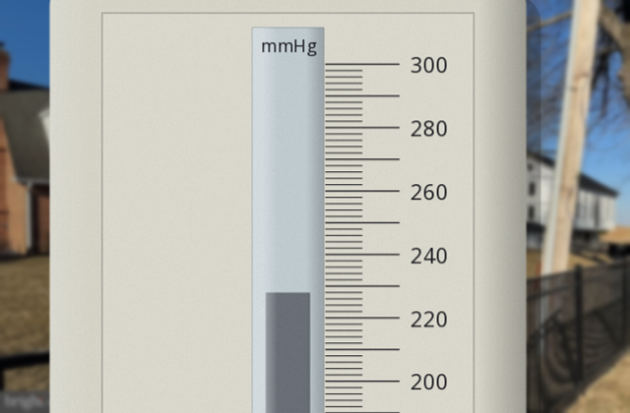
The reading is 228 mmHg
